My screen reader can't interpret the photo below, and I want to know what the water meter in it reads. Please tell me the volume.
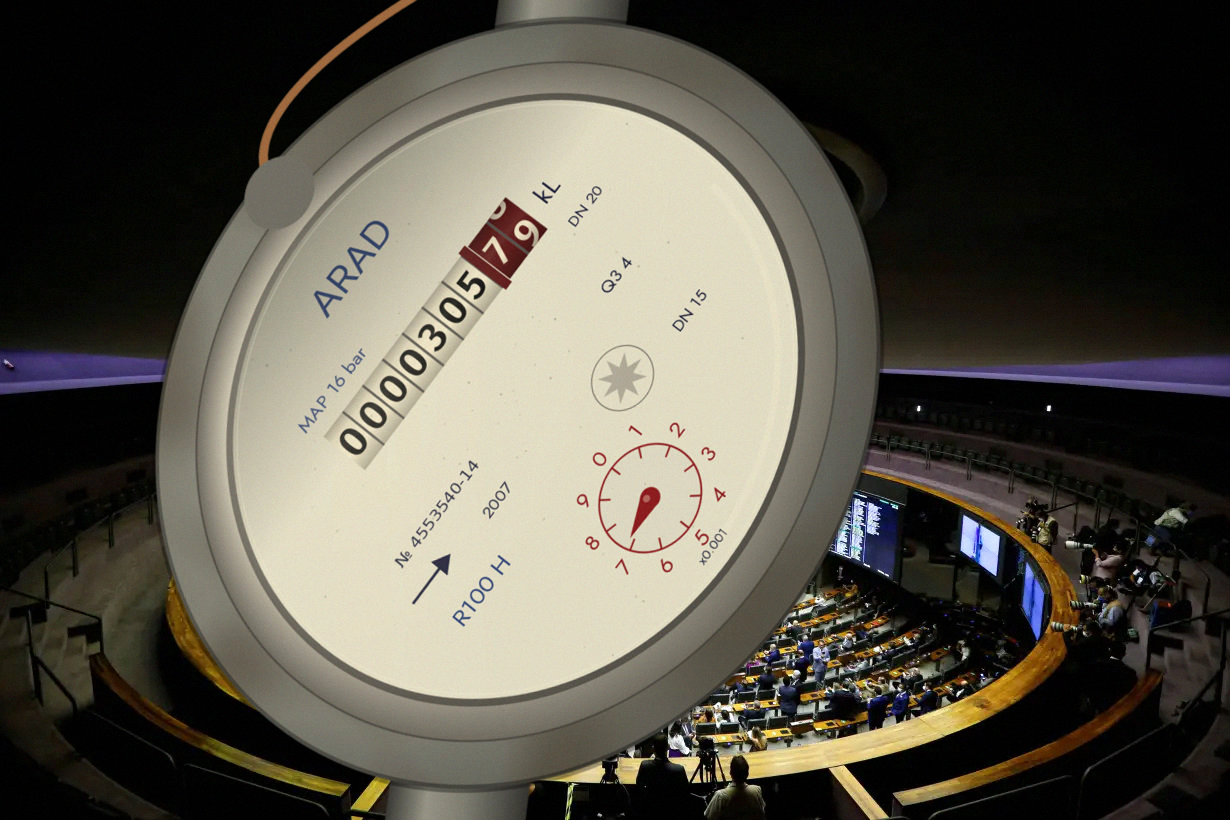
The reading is 305.787 kL
